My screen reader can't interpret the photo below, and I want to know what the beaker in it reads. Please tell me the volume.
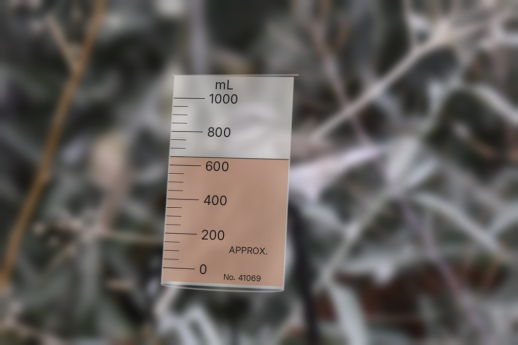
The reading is 650 mL
